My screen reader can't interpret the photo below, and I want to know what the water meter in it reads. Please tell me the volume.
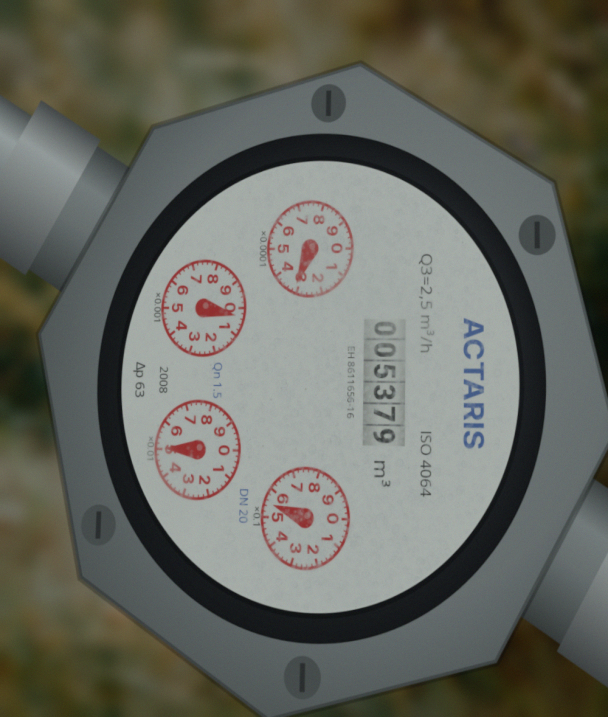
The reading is 5379.5503 m³
